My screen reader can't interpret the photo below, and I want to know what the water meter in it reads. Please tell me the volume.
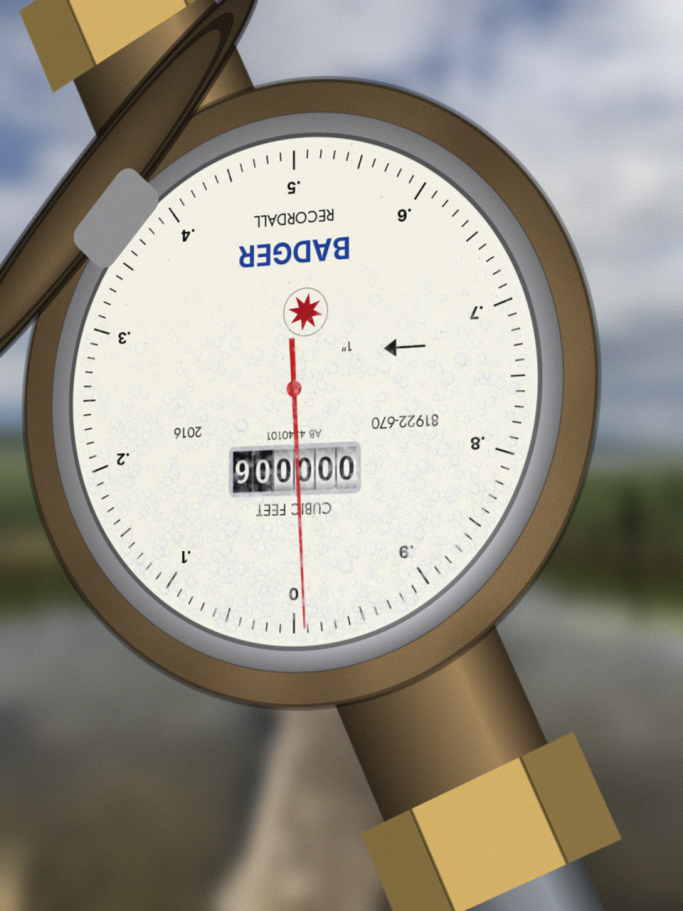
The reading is 5.99 ft³
